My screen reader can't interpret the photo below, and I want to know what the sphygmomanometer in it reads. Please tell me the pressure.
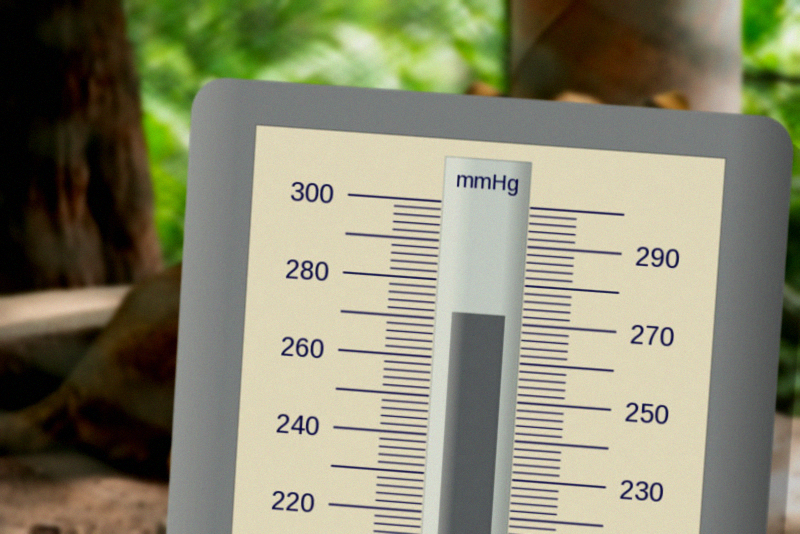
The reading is 272 mmHg
